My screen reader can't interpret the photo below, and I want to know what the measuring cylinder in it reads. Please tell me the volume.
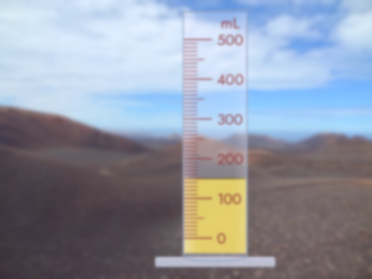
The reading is 150 mL
